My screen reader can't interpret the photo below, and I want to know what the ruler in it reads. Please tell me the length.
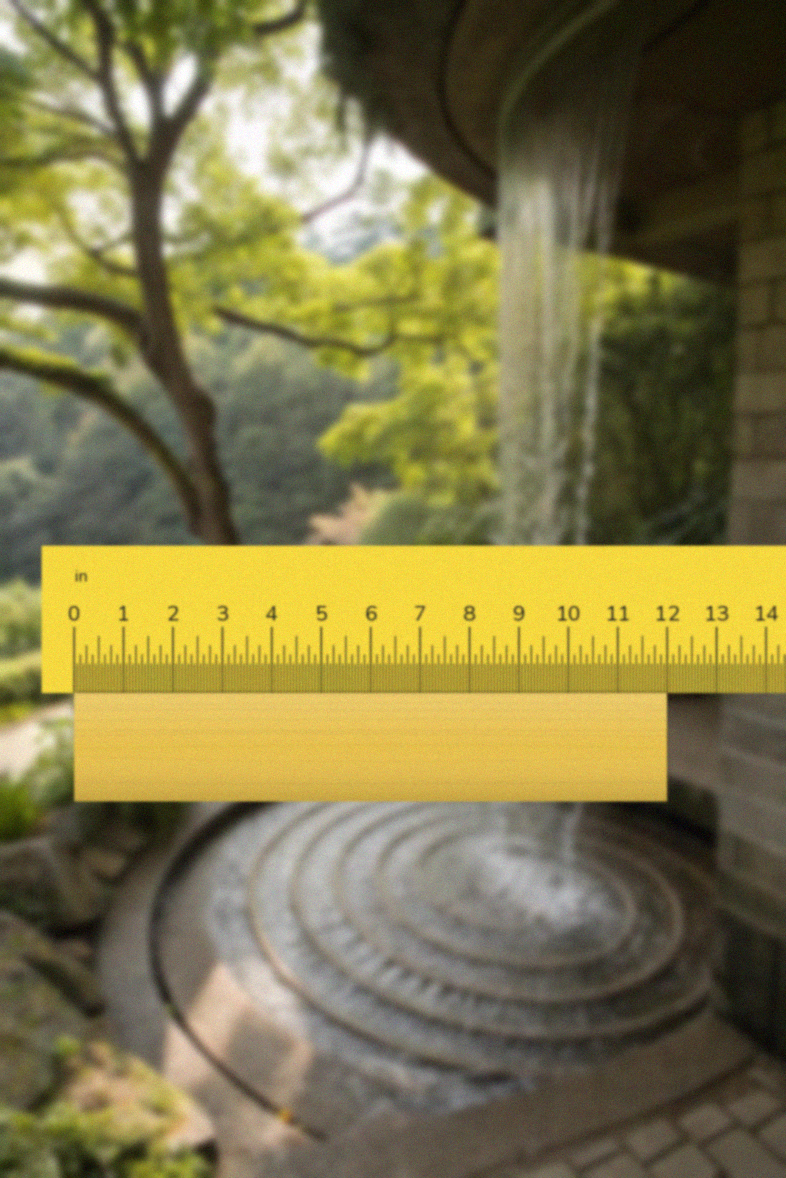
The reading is 12 in
